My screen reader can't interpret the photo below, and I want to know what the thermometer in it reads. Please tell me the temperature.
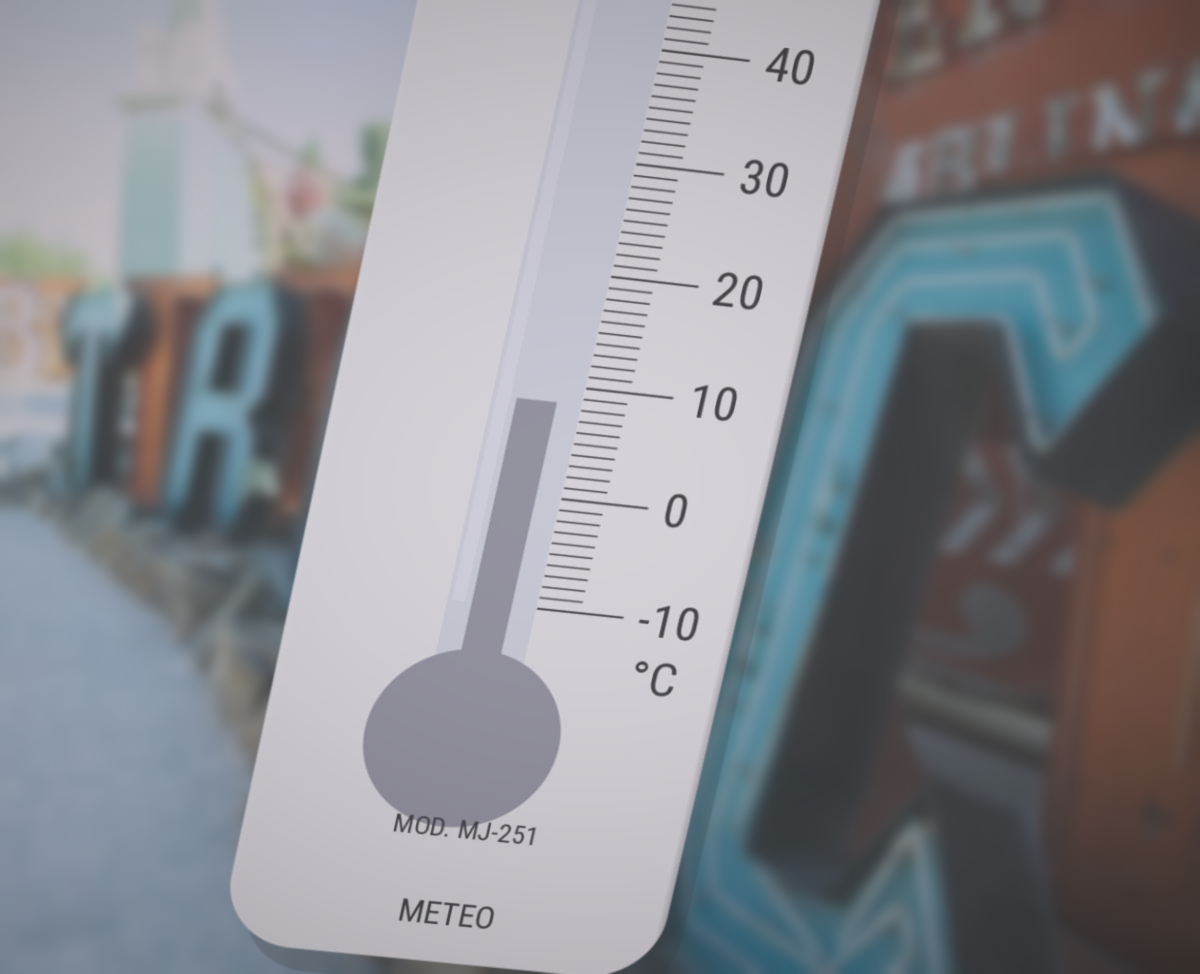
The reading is 8.5 °C
